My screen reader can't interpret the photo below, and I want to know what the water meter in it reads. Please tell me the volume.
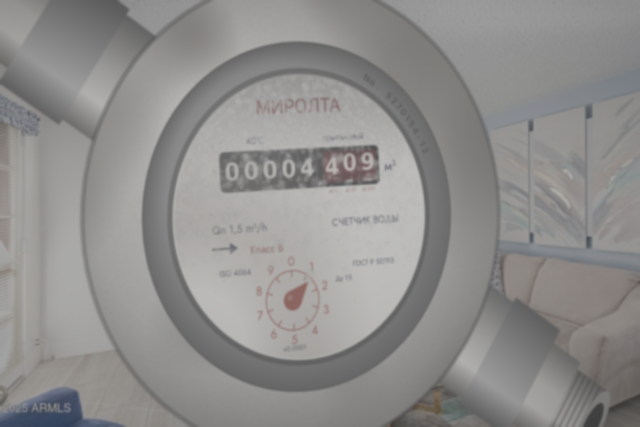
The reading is 4.4091 m³
